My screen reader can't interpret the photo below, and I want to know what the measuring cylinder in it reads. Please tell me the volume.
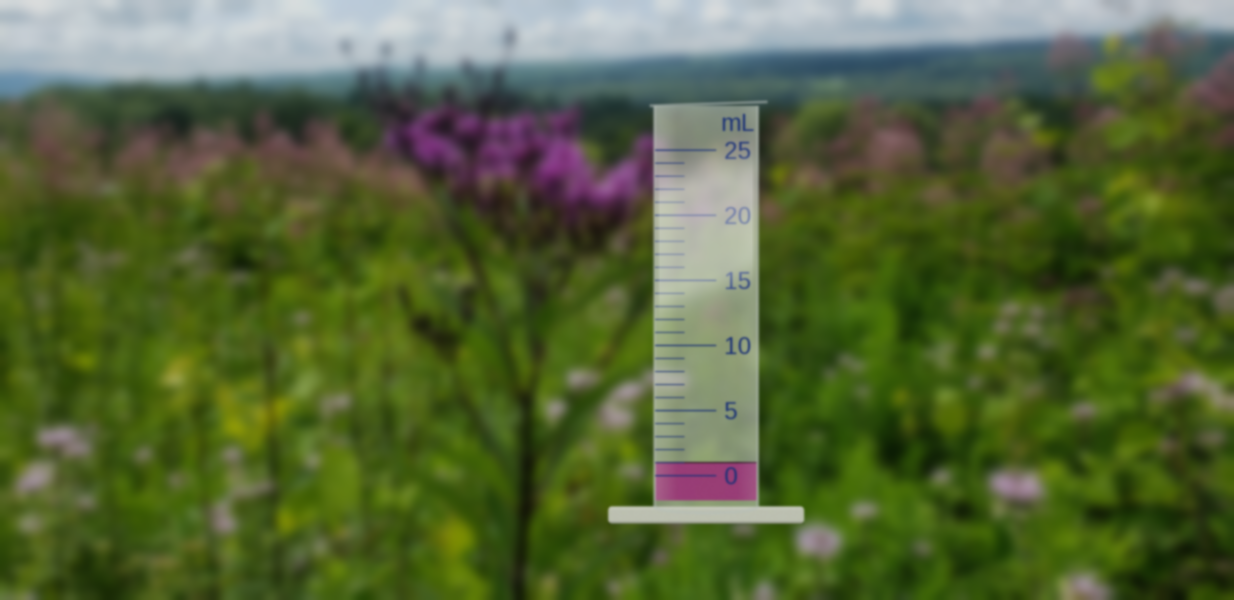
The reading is 1 mL
